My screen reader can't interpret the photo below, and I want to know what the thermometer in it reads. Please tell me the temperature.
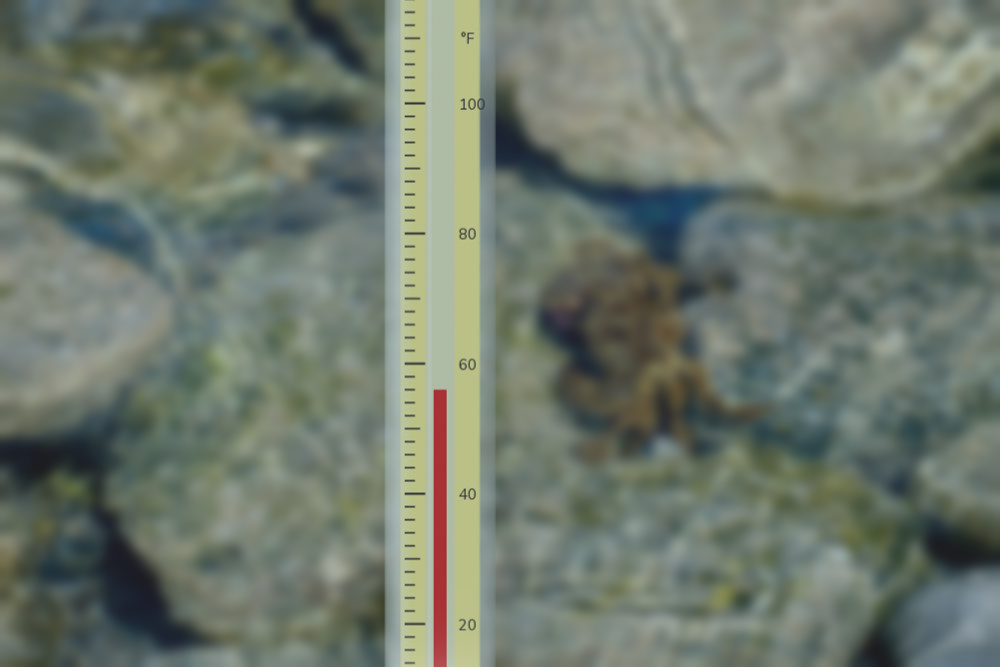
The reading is 56 °F
